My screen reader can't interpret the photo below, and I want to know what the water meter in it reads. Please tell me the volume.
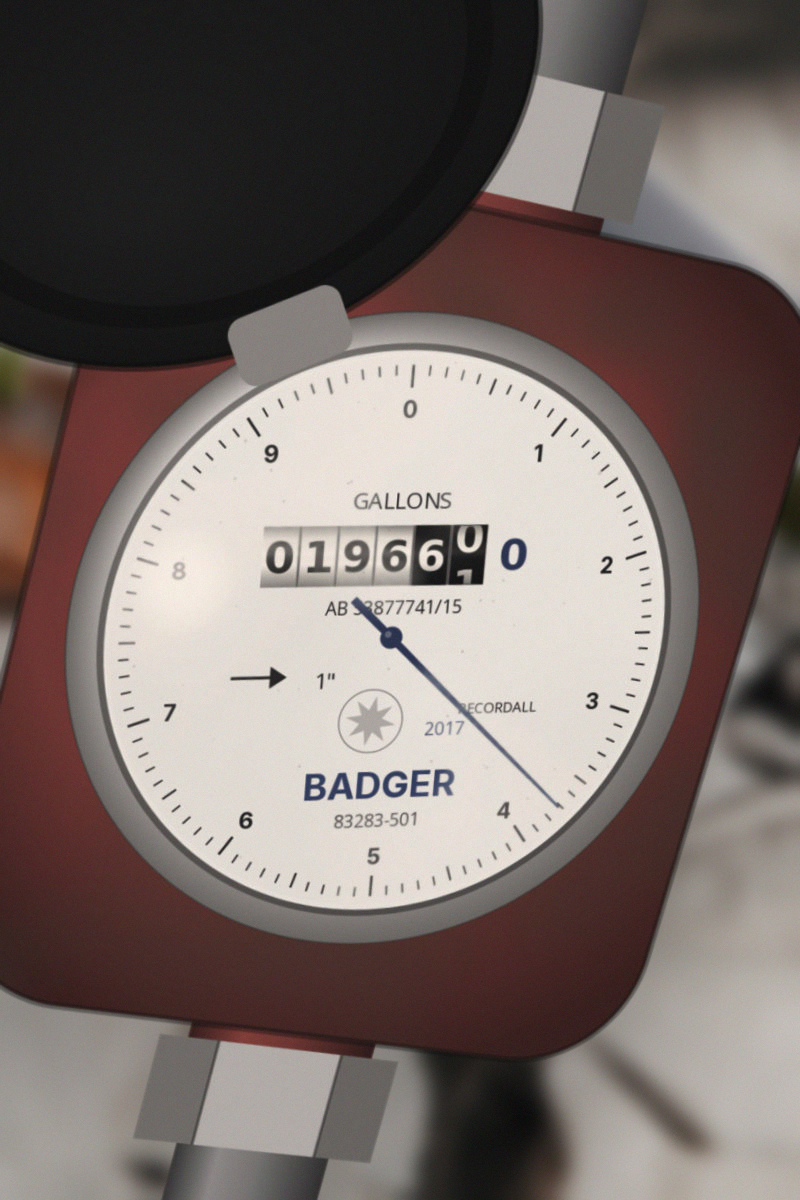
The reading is 196603.7 gal
